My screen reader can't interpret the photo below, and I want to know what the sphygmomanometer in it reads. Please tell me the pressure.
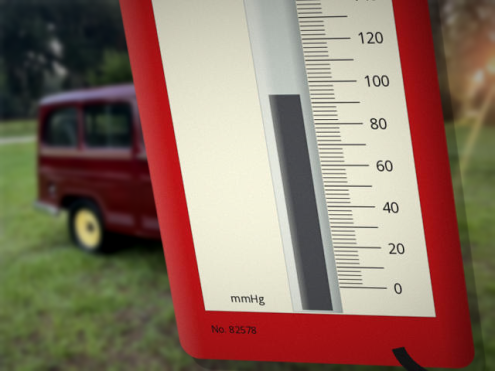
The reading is 94 mmHg
